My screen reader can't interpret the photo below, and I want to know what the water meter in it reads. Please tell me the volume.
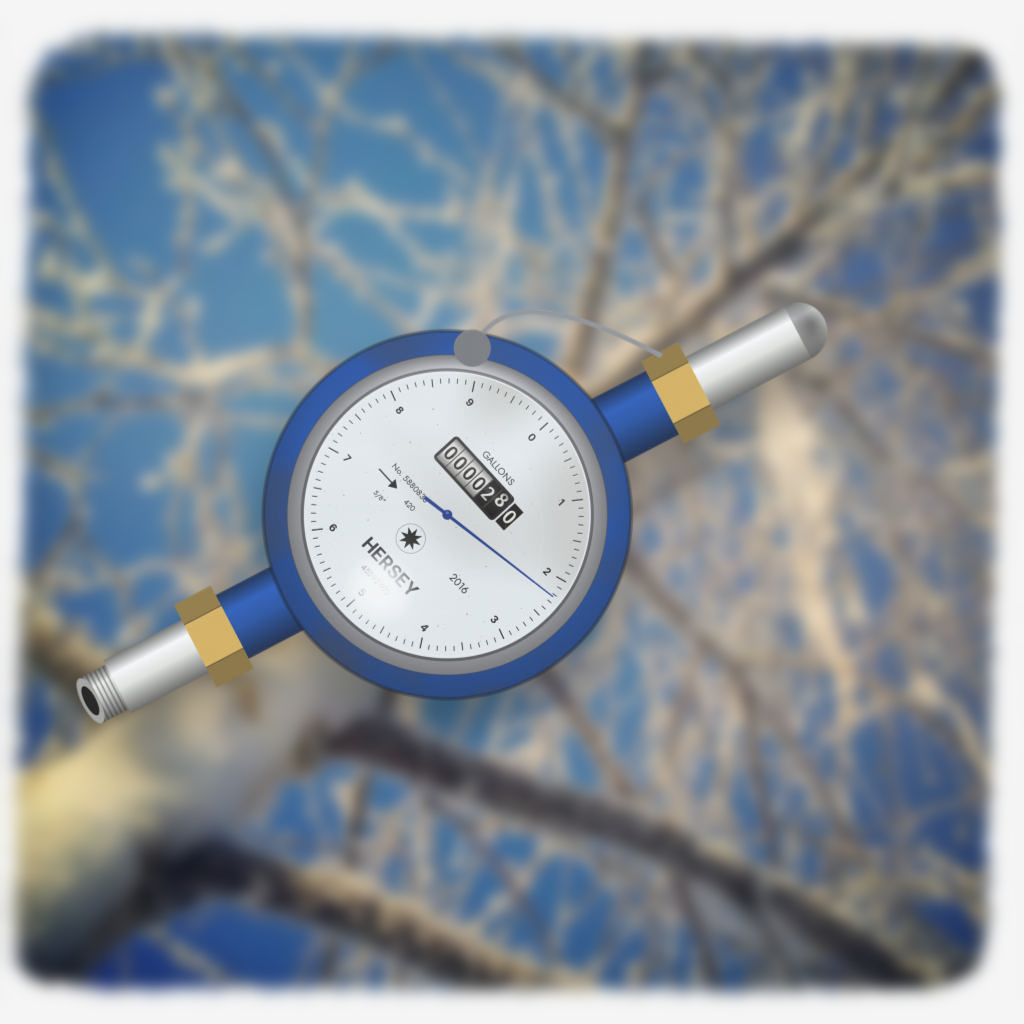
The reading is 282.2 gal
